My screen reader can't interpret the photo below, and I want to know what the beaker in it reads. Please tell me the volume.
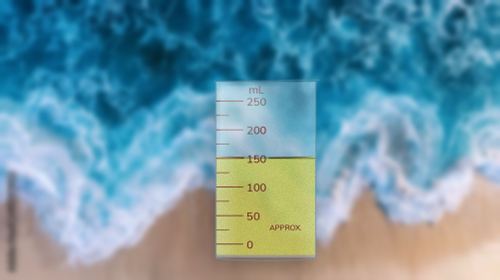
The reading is 150 mL
